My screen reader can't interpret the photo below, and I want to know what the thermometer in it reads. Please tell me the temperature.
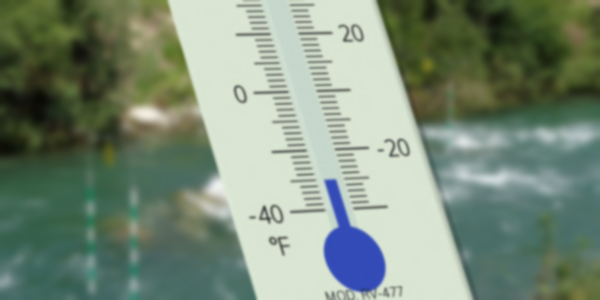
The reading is -30 °F
